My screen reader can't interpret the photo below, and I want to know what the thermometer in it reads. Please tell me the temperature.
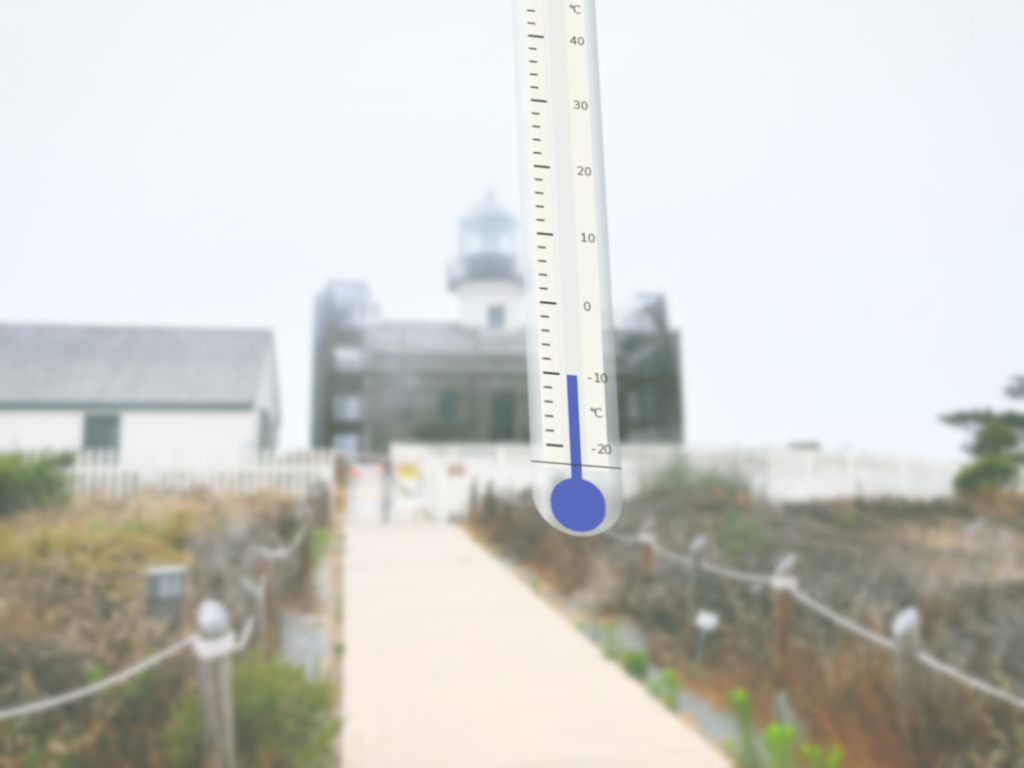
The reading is -10 °C
